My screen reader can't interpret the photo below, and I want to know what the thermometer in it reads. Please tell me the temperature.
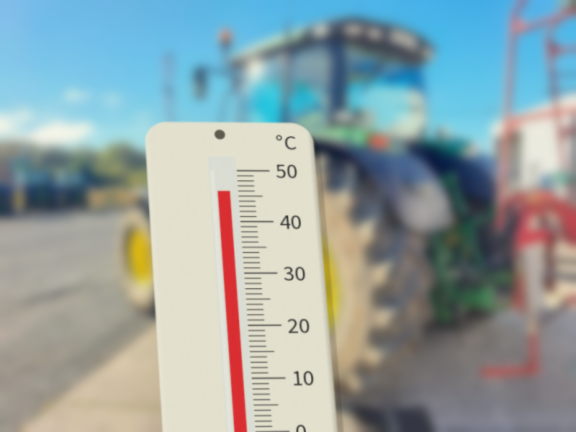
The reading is 46 °C
